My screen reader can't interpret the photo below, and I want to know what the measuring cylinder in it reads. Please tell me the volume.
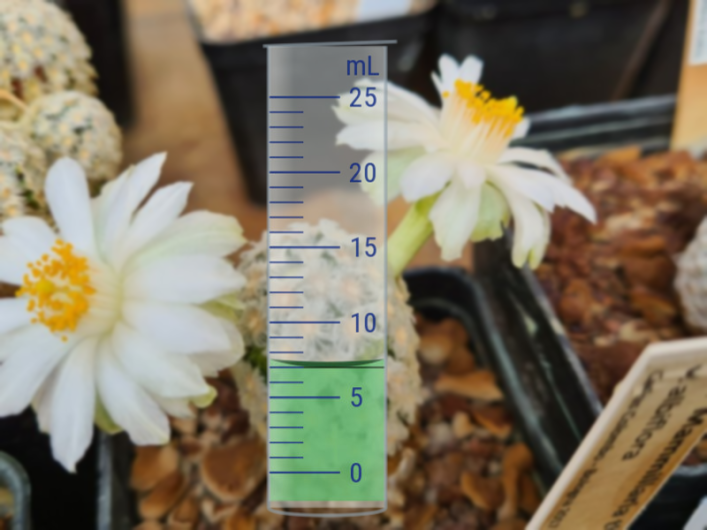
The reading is 7 mL
